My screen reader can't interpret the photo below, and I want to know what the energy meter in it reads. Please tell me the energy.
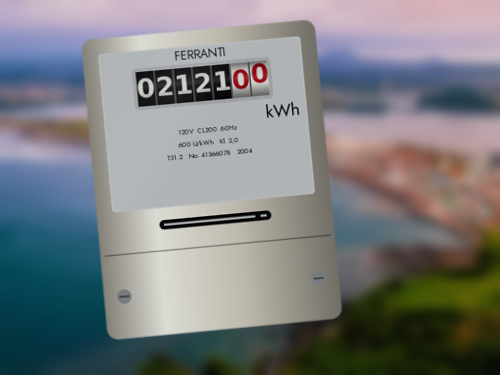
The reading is 2121.00 kWh
